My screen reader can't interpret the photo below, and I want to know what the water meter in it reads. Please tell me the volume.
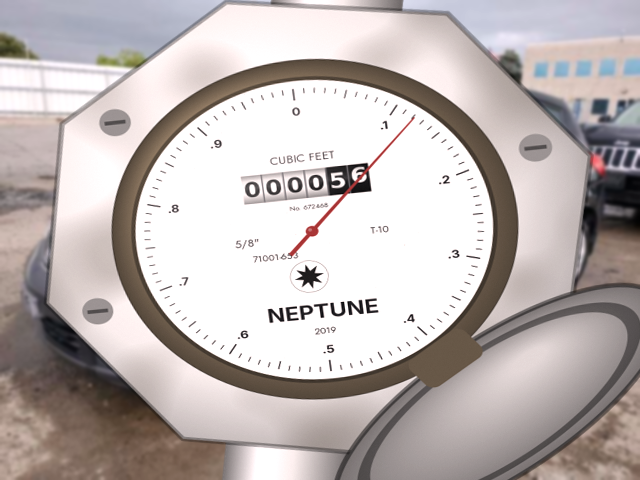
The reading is 56.12 ft³
